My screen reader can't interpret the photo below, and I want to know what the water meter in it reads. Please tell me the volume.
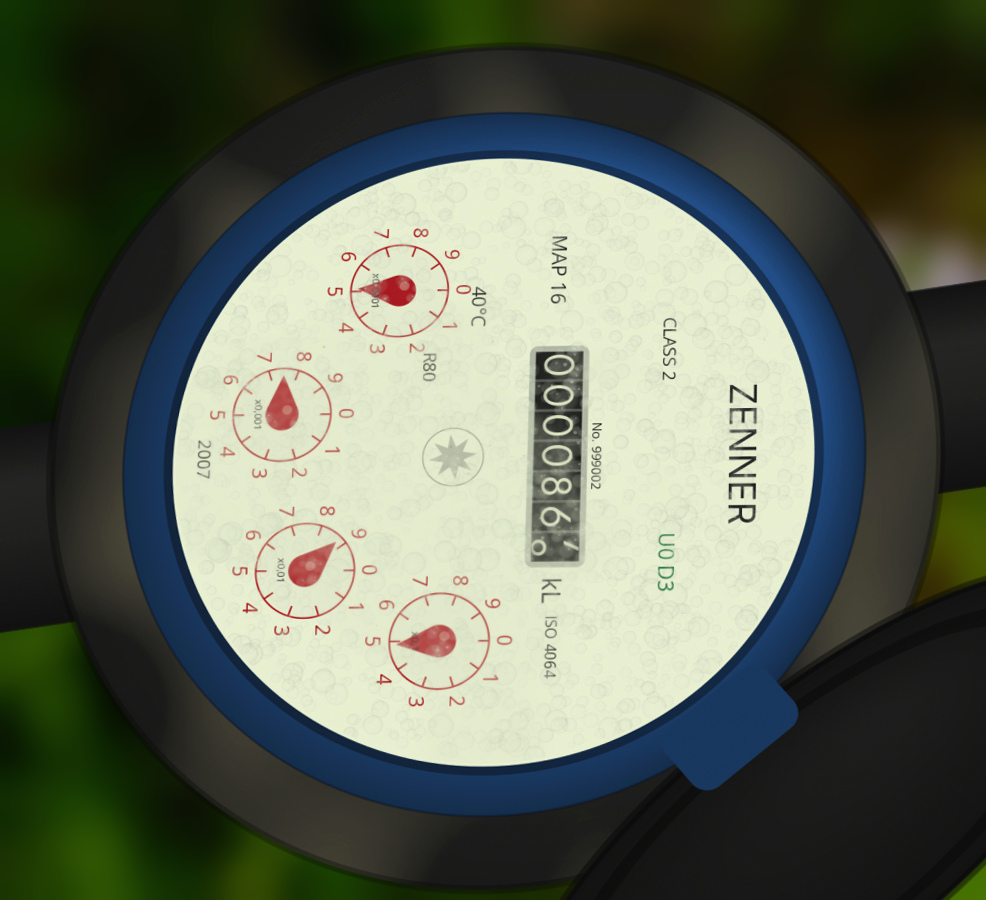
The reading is 867.4875 kL
